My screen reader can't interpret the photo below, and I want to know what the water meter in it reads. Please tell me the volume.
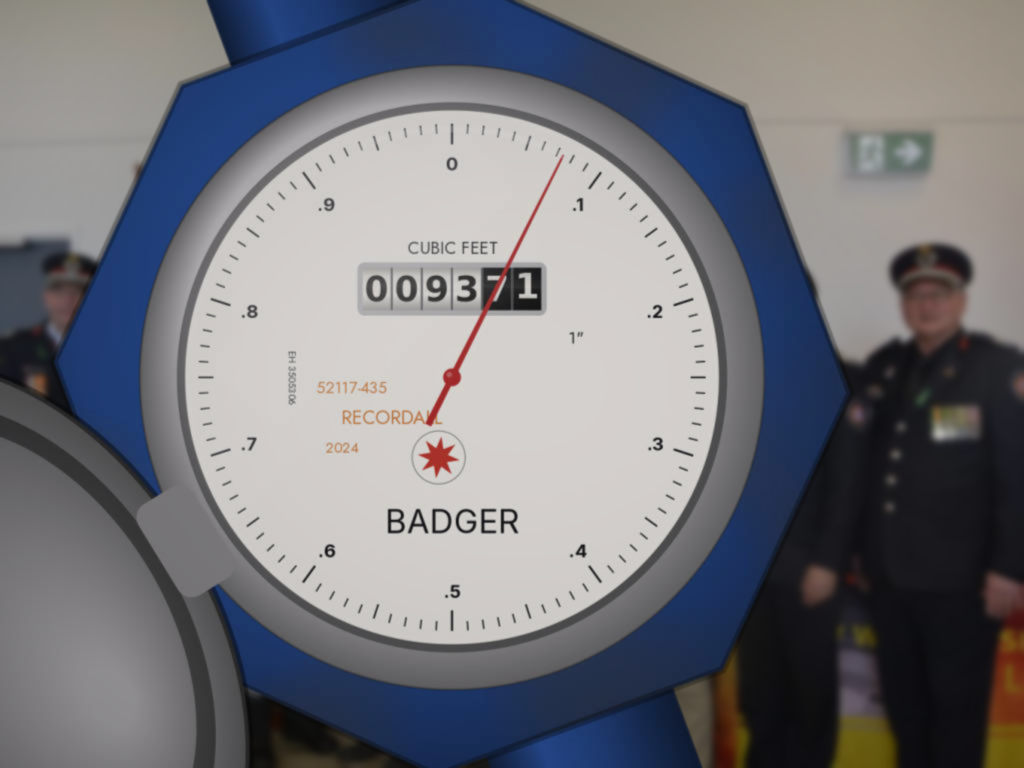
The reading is 9371.07 ft³
